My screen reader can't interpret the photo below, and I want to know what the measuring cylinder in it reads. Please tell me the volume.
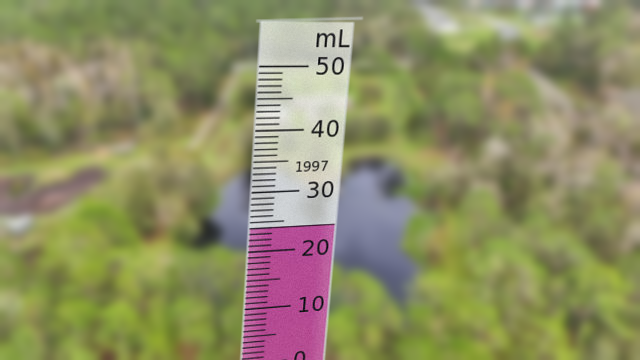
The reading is 24 mL
